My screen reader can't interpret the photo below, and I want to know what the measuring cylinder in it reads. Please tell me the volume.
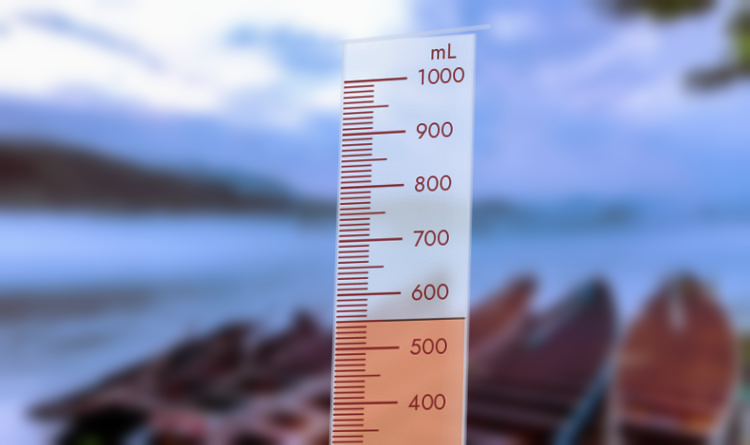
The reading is 550 mL
